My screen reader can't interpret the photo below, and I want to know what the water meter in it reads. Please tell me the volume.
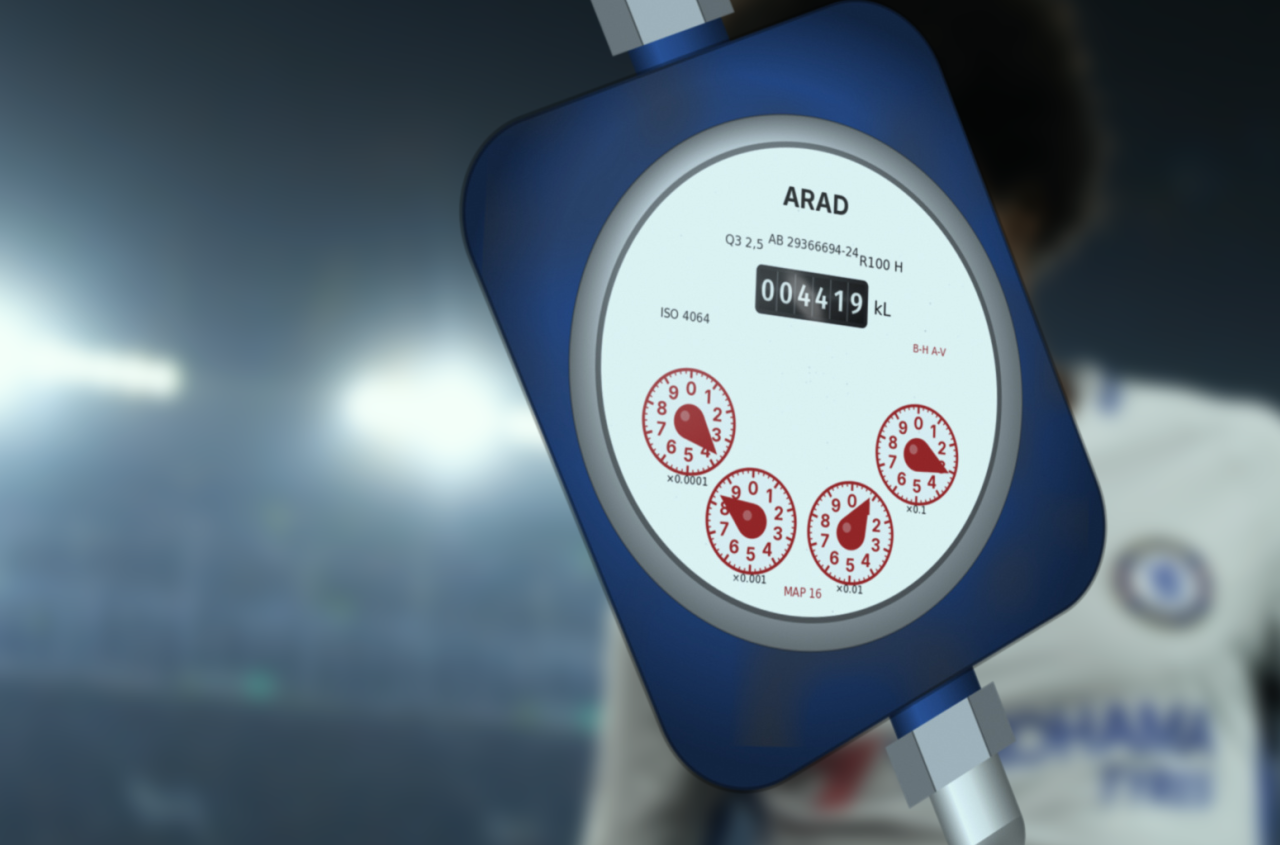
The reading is 4419.3083 kL
